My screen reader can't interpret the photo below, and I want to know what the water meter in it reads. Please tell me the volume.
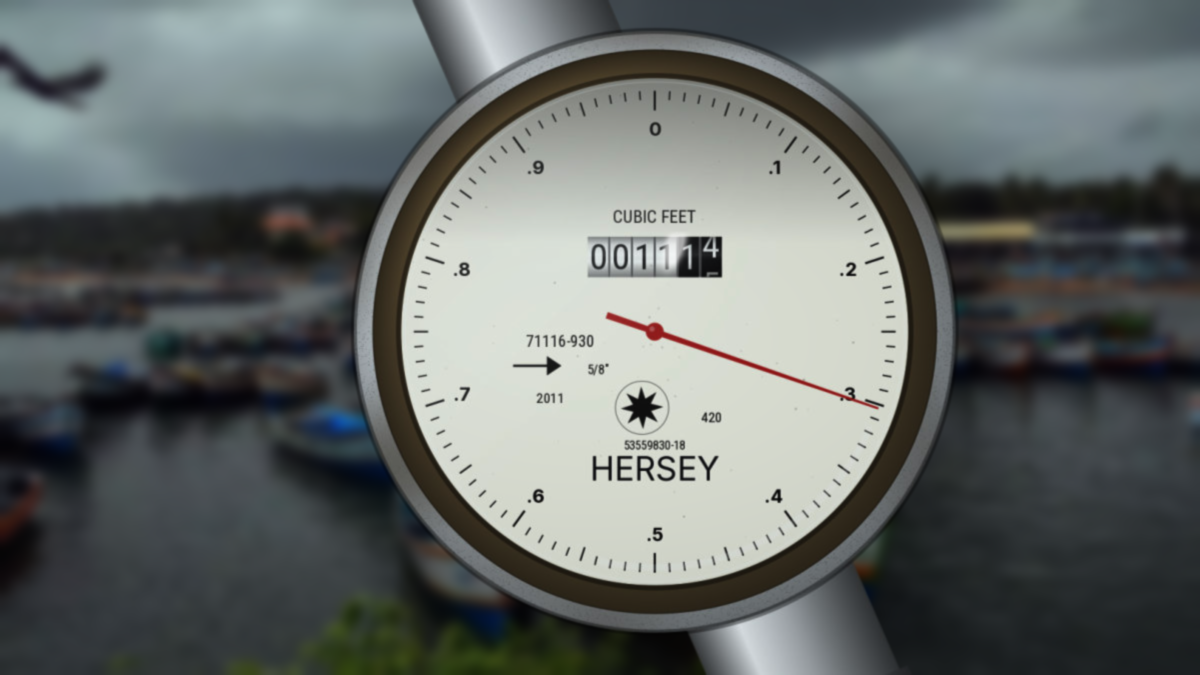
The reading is 1114.30 ft³
